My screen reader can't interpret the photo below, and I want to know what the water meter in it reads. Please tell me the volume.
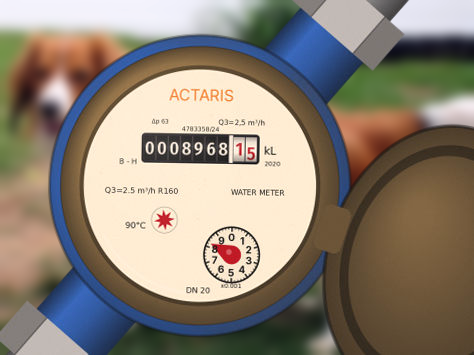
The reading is 8968.148 kL
